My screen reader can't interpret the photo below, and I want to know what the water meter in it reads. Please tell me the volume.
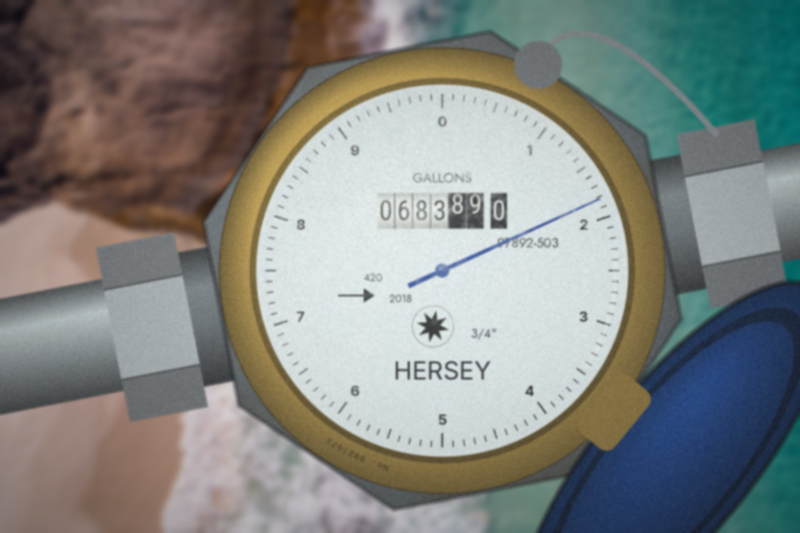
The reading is 683891.8 gal
